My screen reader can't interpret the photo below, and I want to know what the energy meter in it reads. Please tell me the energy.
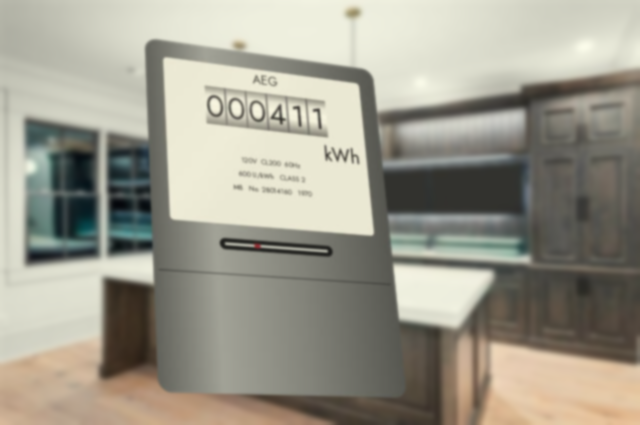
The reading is 411 kWh
